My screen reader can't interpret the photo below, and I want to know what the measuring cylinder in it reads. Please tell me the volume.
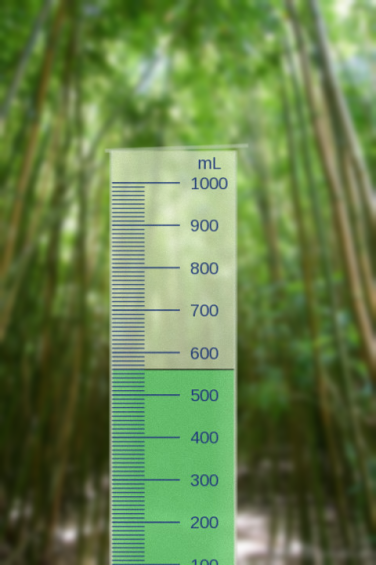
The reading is 560 mL
